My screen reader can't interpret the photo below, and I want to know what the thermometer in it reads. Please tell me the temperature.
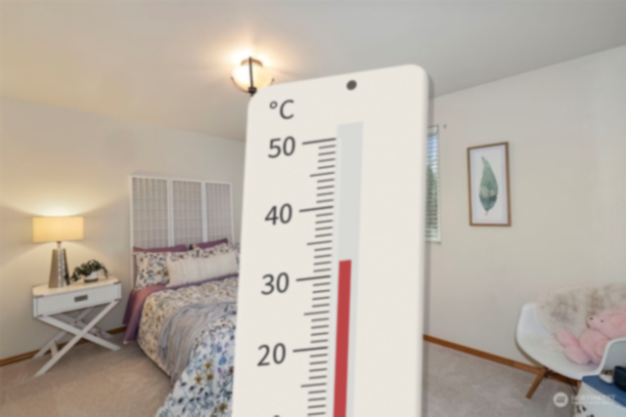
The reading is 32 °C
